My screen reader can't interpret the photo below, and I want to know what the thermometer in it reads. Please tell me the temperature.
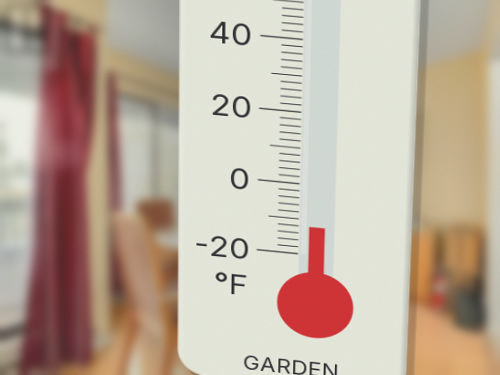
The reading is -12 °F
